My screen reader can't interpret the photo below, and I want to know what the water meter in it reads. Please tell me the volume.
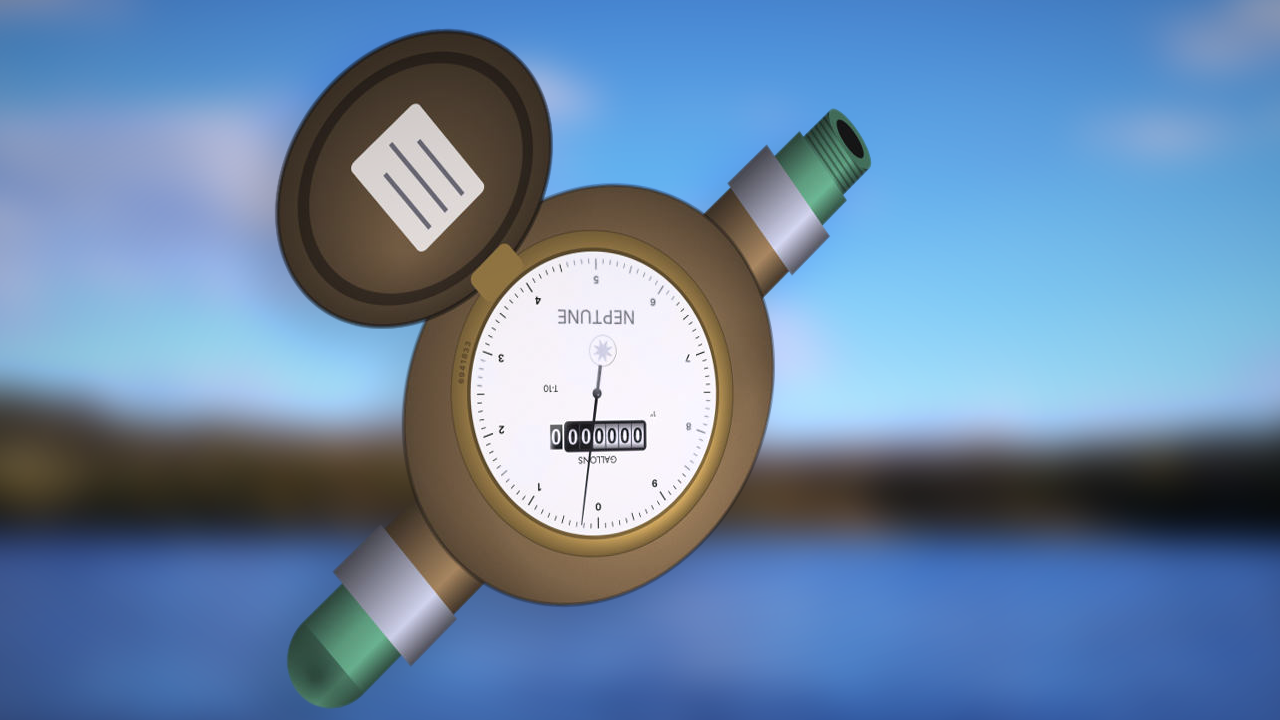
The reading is 0.2 gal
